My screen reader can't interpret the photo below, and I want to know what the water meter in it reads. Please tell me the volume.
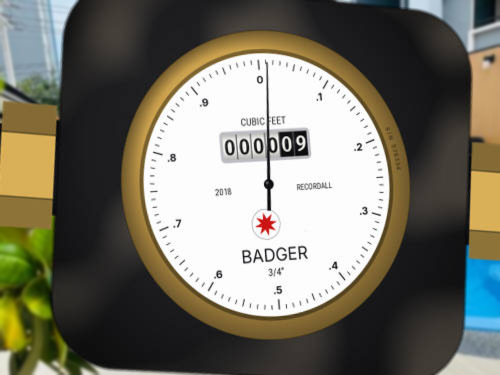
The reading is 9.01 ft³
